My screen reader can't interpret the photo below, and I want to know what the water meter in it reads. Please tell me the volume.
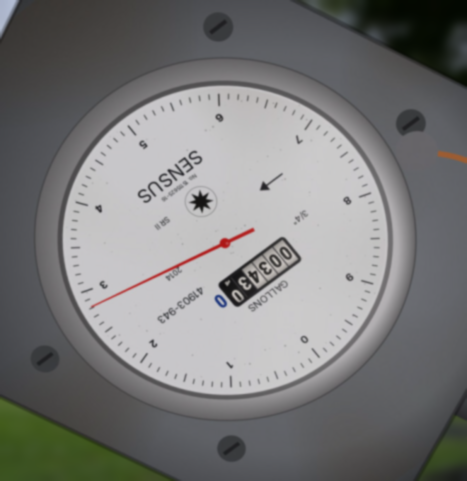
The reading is 34302.8 gal
